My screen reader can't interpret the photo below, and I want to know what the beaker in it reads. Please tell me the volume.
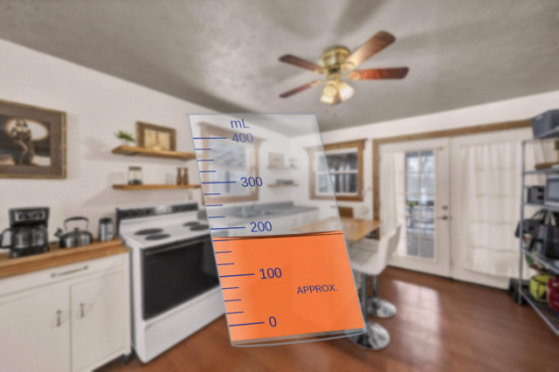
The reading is 175 mL
